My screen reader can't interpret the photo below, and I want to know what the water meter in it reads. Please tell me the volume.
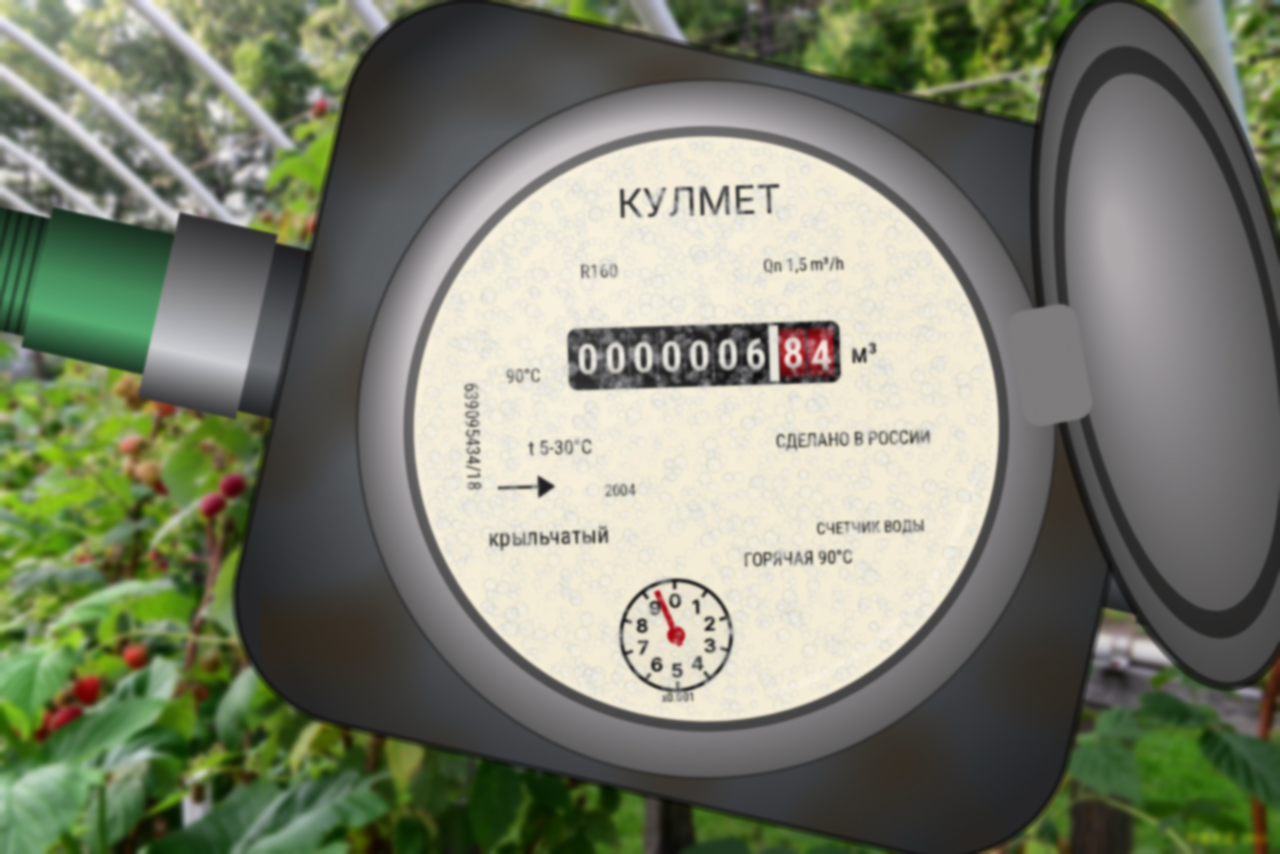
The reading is 6.839 m³
